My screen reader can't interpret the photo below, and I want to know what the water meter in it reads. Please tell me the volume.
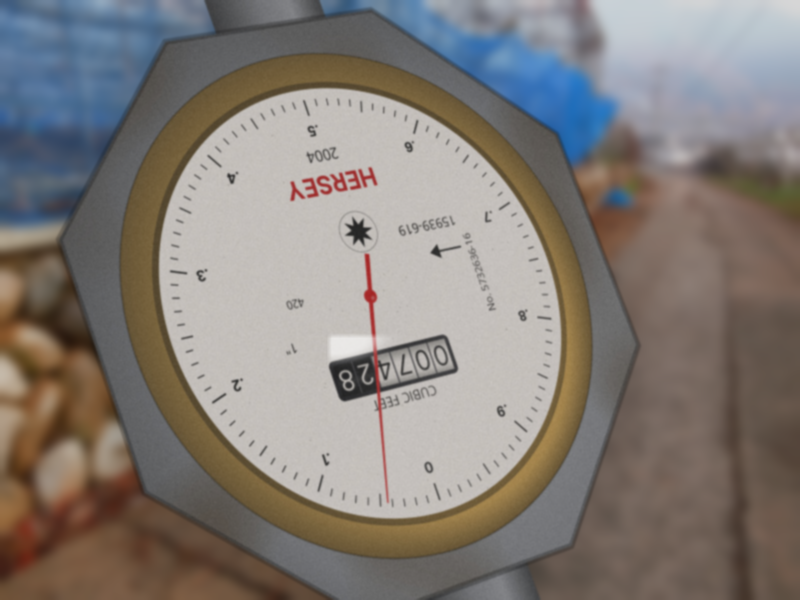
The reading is 7428.04 ft³
